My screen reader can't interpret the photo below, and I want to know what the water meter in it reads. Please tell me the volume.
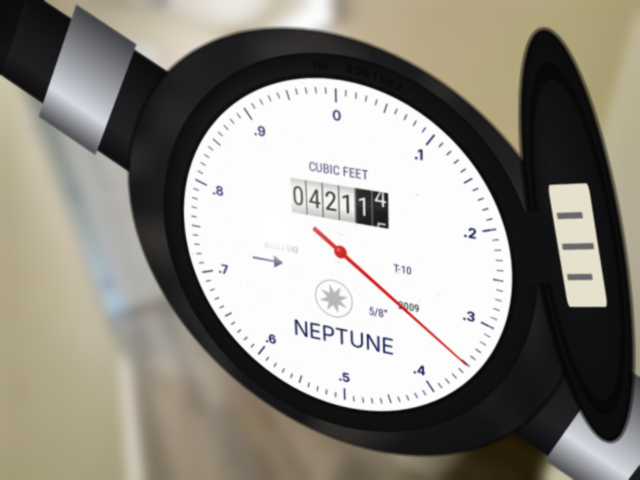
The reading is 42114.35 ft³
